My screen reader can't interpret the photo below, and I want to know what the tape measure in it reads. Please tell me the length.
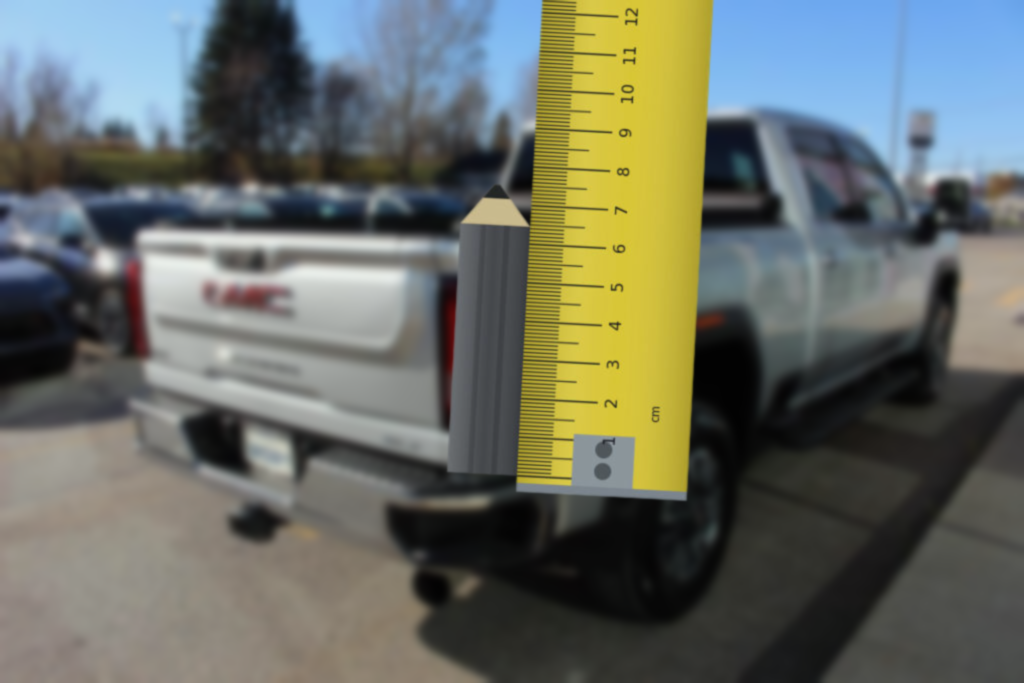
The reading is 7.5 cm
